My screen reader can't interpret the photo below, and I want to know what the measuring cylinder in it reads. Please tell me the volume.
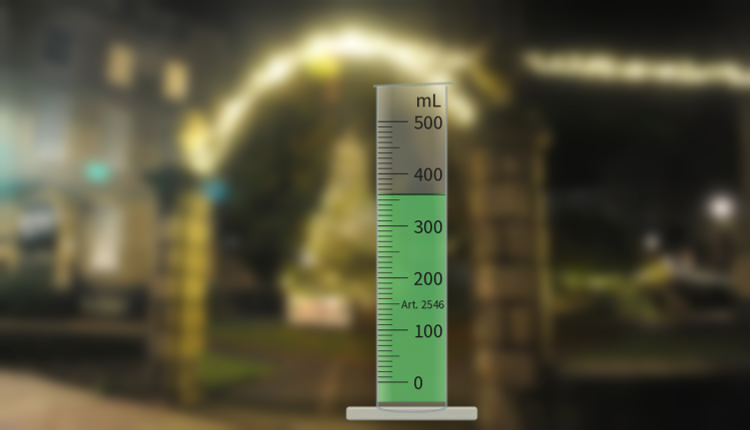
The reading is 360 mL
